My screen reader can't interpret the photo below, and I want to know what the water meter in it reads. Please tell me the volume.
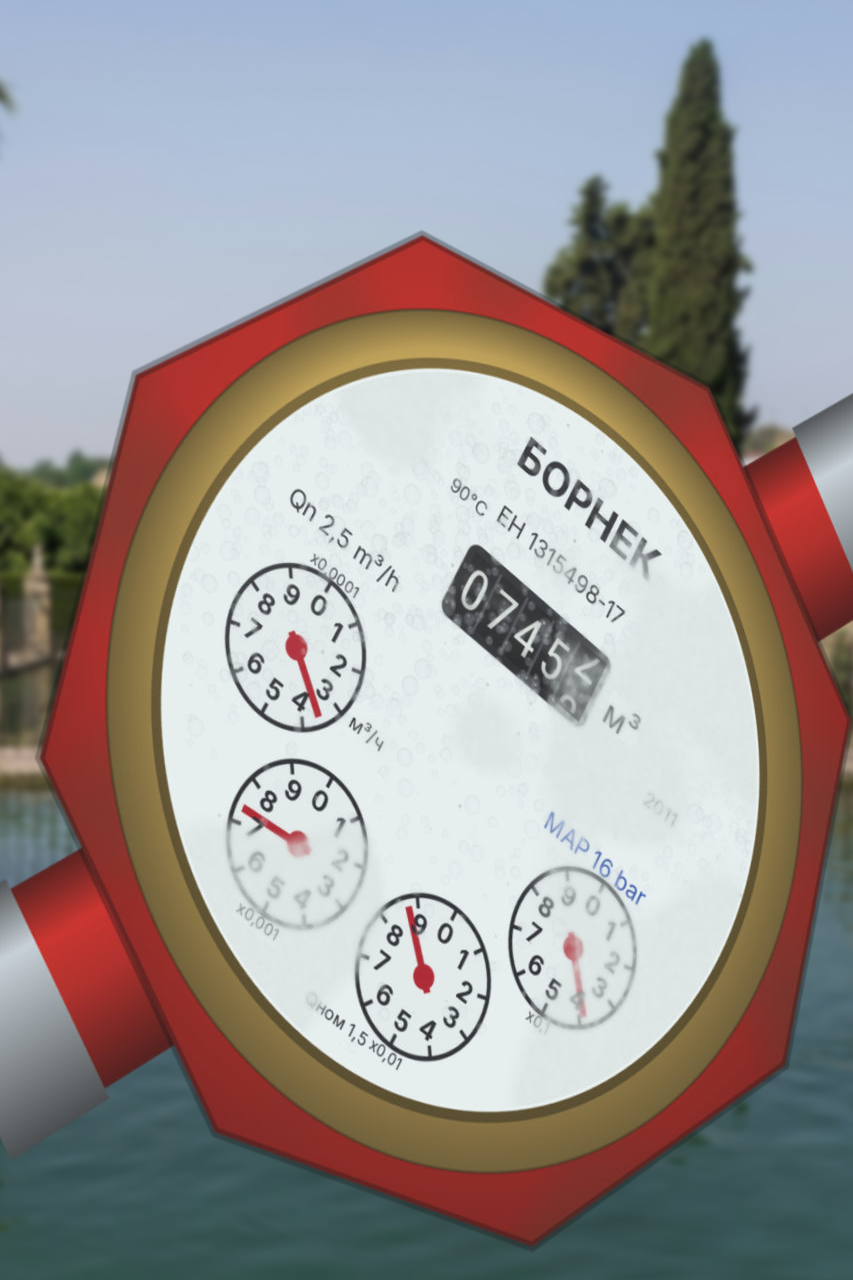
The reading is 7452.3873 m³
